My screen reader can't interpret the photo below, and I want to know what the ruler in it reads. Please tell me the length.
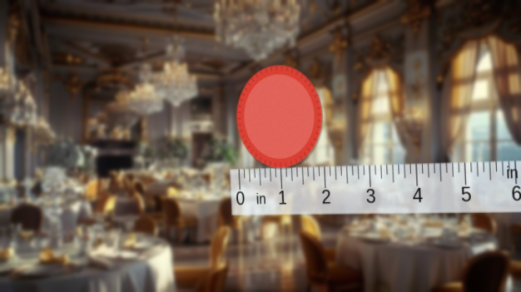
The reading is 2 in
